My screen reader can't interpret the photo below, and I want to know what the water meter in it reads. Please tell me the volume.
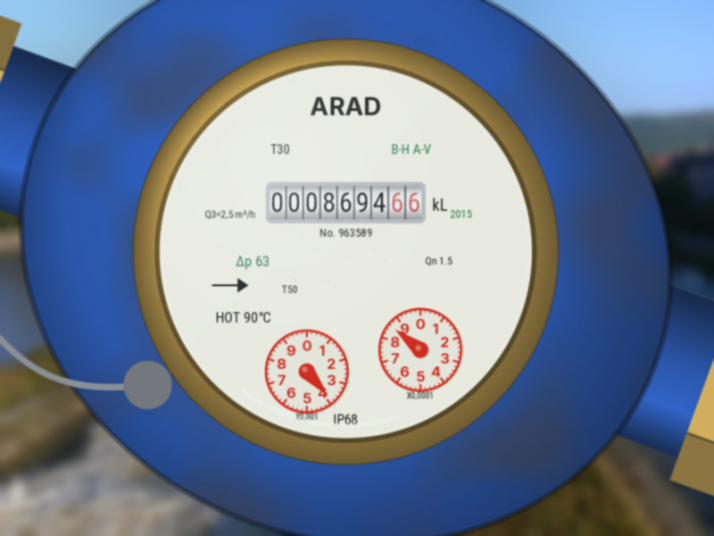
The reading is 8694.6638 kL
